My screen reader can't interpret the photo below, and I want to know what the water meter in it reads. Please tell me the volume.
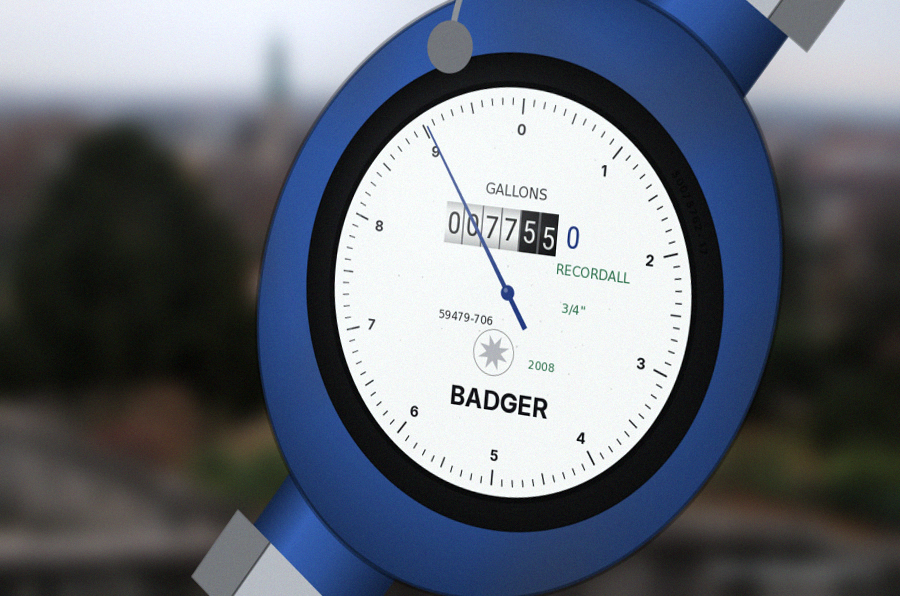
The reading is 77549.0 gal
